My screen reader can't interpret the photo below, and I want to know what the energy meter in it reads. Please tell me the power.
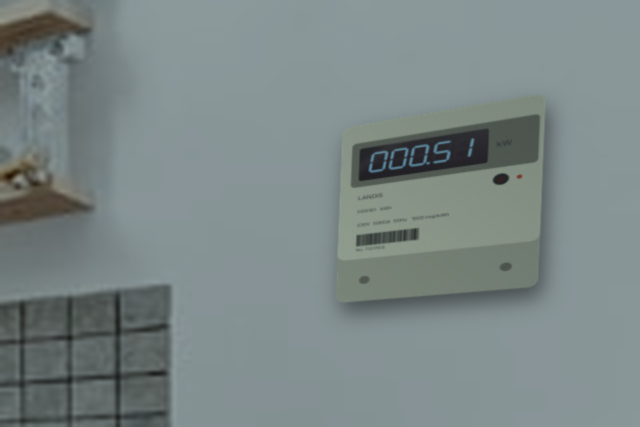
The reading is 0.51 kW
